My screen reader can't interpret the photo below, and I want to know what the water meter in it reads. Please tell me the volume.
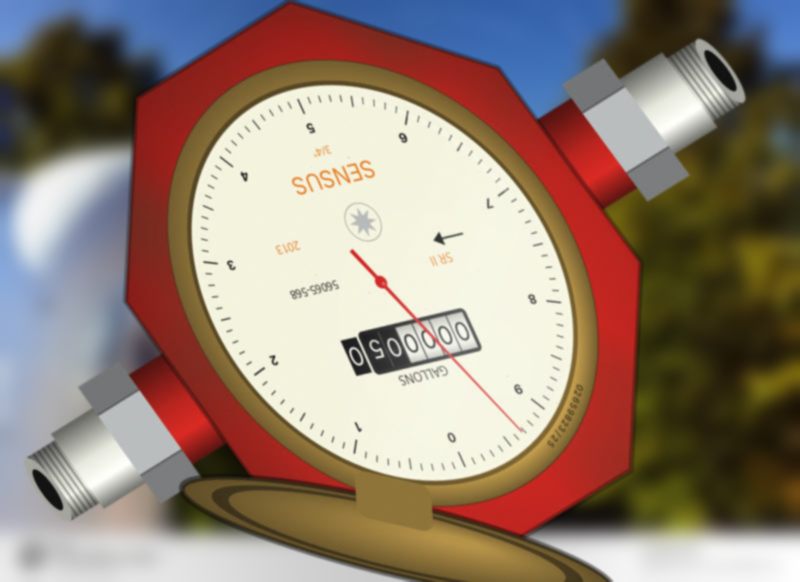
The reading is 49.3 gal
